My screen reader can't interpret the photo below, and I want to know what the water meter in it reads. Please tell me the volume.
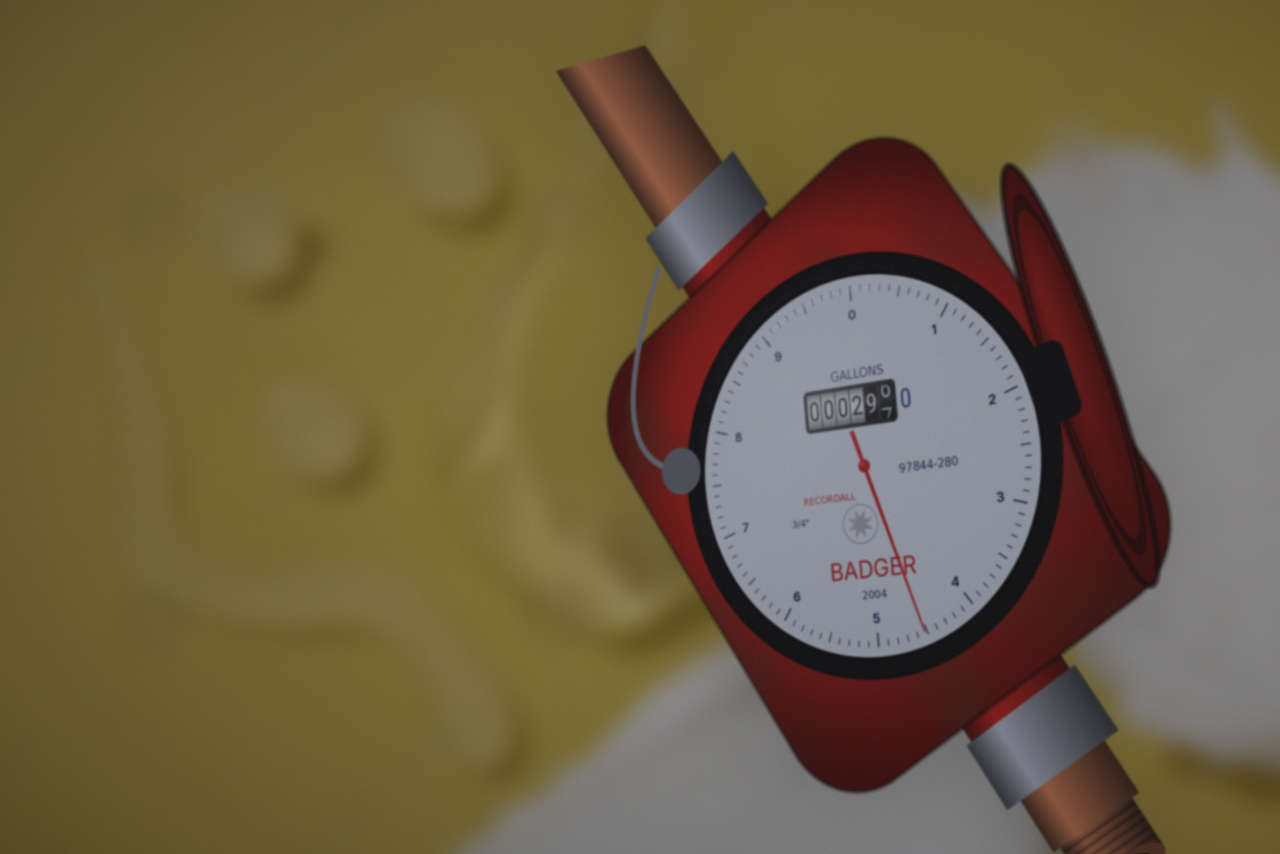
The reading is 2964.5 gal
